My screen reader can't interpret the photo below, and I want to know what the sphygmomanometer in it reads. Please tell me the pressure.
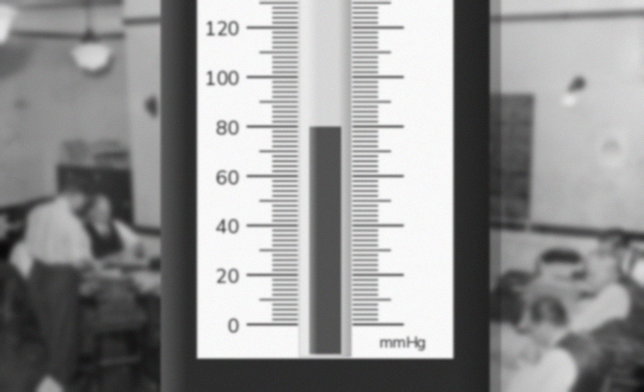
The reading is 80 mmHg
